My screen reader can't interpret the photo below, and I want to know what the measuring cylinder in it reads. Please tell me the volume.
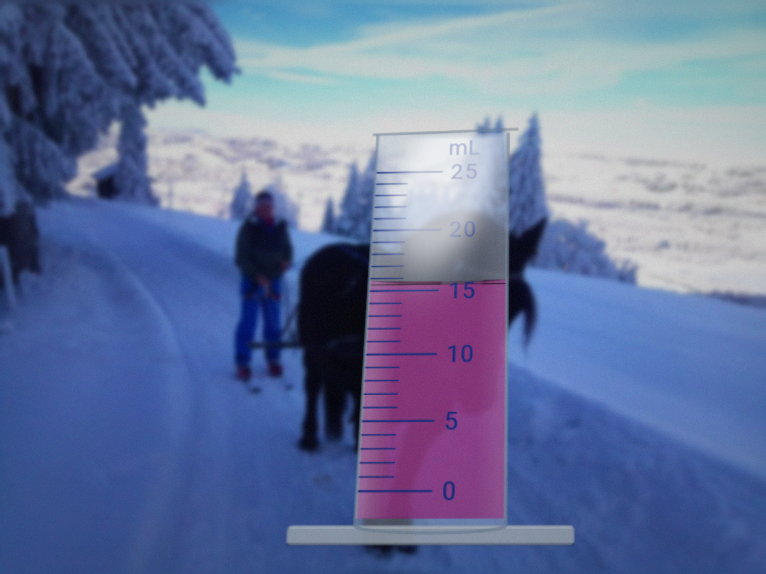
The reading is 15.5 mL
